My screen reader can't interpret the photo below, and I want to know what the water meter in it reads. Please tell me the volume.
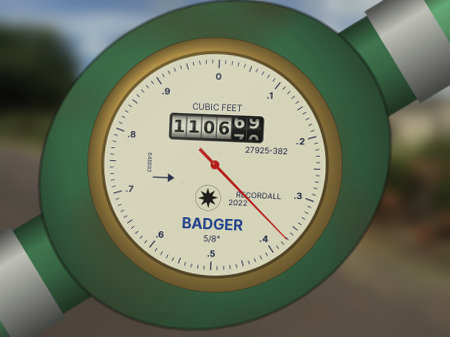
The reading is 110669.37 ft³
